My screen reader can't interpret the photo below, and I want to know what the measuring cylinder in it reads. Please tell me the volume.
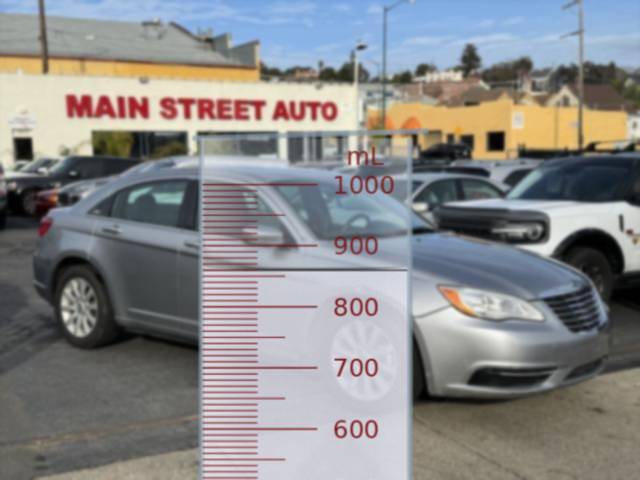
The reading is 860 mL
